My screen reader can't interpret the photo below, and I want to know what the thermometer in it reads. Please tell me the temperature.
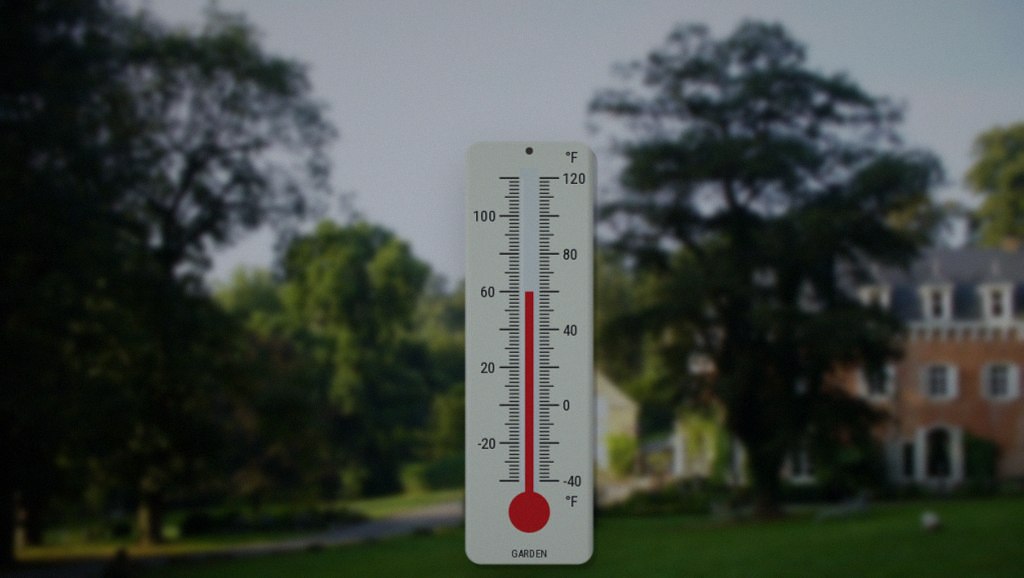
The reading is 60 °F
